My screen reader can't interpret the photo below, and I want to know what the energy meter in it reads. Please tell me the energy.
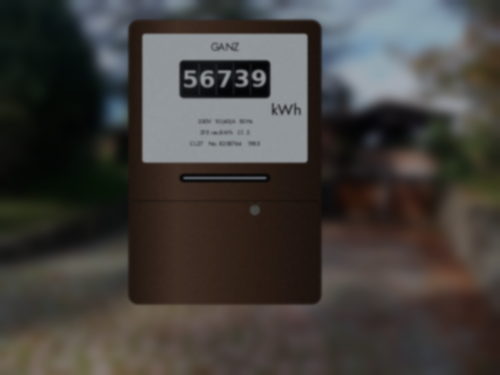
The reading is 56739 kWh
